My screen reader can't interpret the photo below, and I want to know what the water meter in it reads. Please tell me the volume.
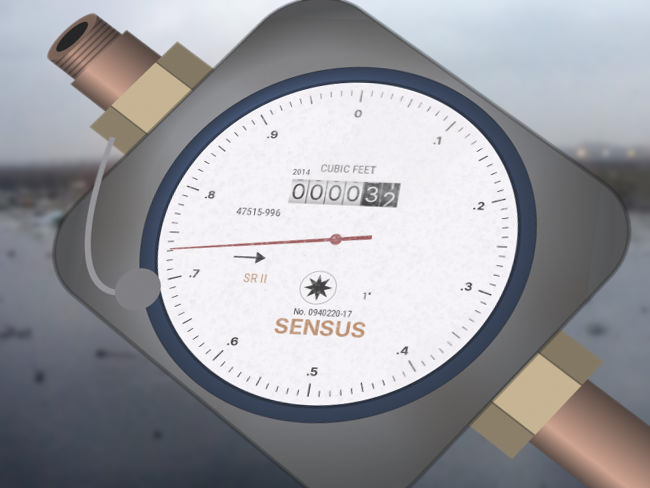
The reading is 31.73 ft³
